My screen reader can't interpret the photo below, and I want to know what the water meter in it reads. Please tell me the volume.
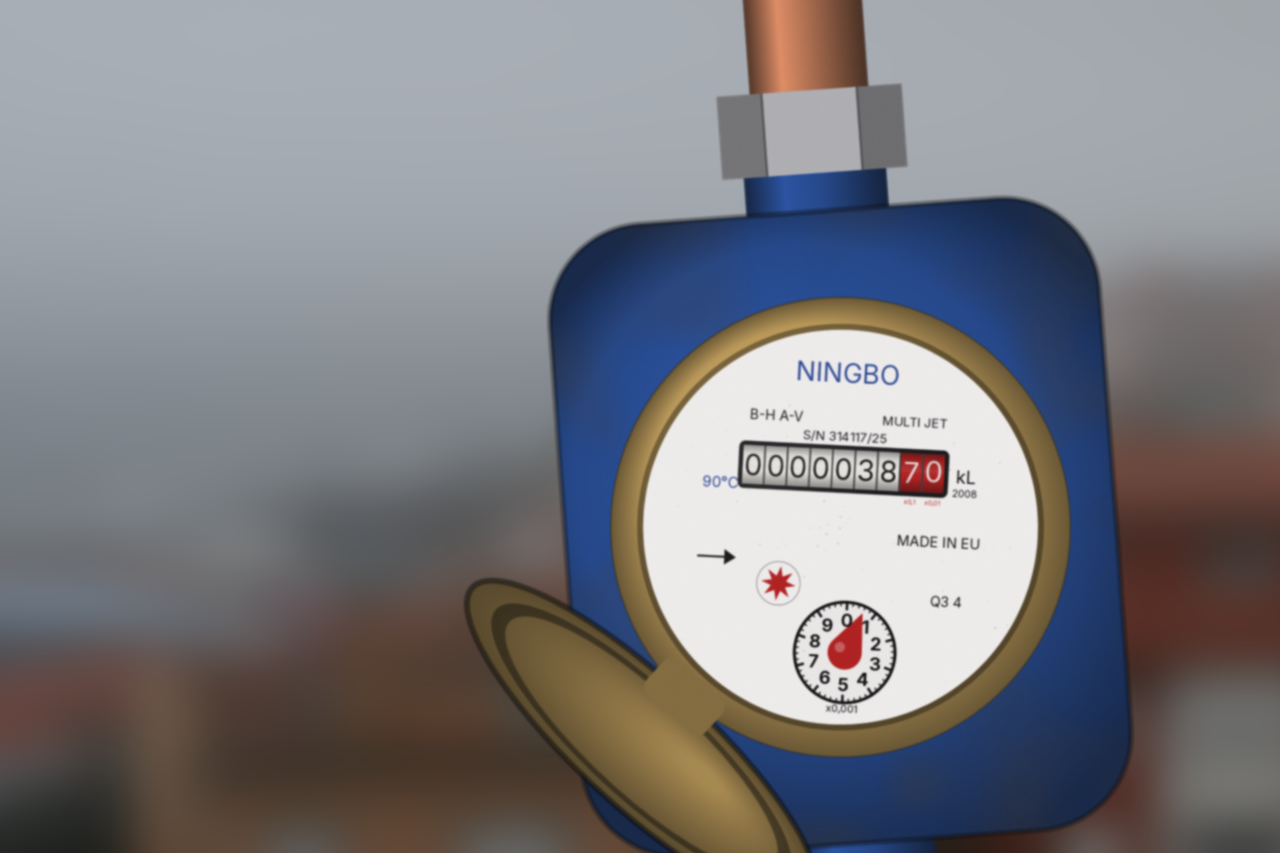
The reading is 38.700 kL
